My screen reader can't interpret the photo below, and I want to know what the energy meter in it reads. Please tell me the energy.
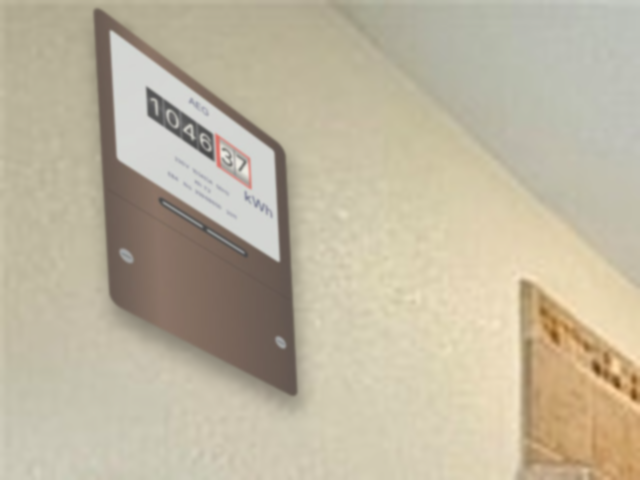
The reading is 1046.37 kWh
